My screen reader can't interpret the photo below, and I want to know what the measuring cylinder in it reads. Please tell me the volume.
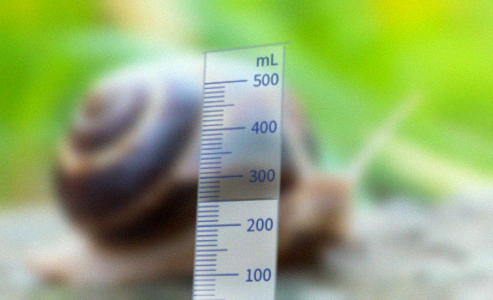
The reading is 250 mL
